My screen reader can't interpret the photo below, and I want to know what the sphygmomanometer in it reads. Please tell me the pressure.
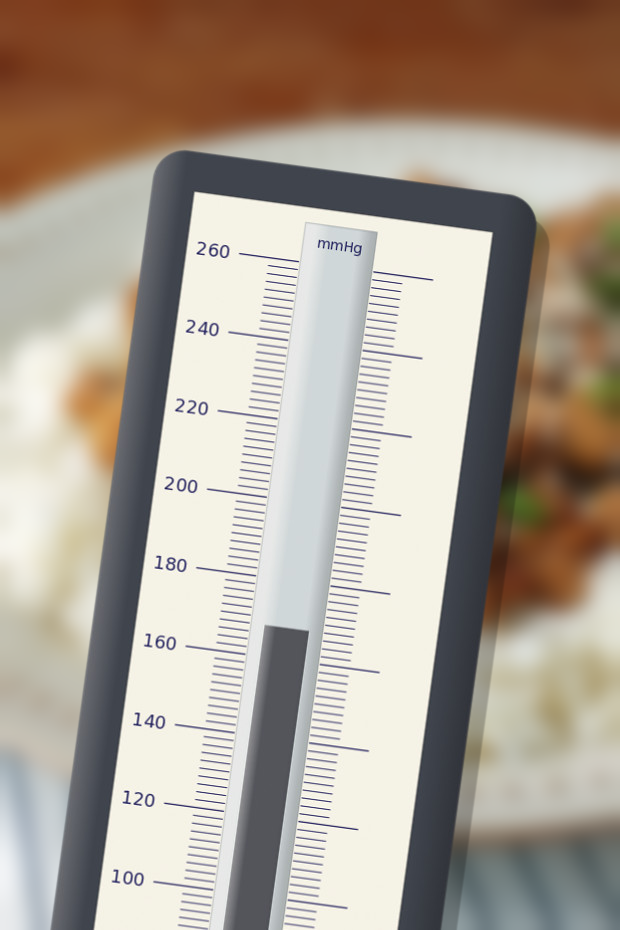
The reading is 168 mmHg
